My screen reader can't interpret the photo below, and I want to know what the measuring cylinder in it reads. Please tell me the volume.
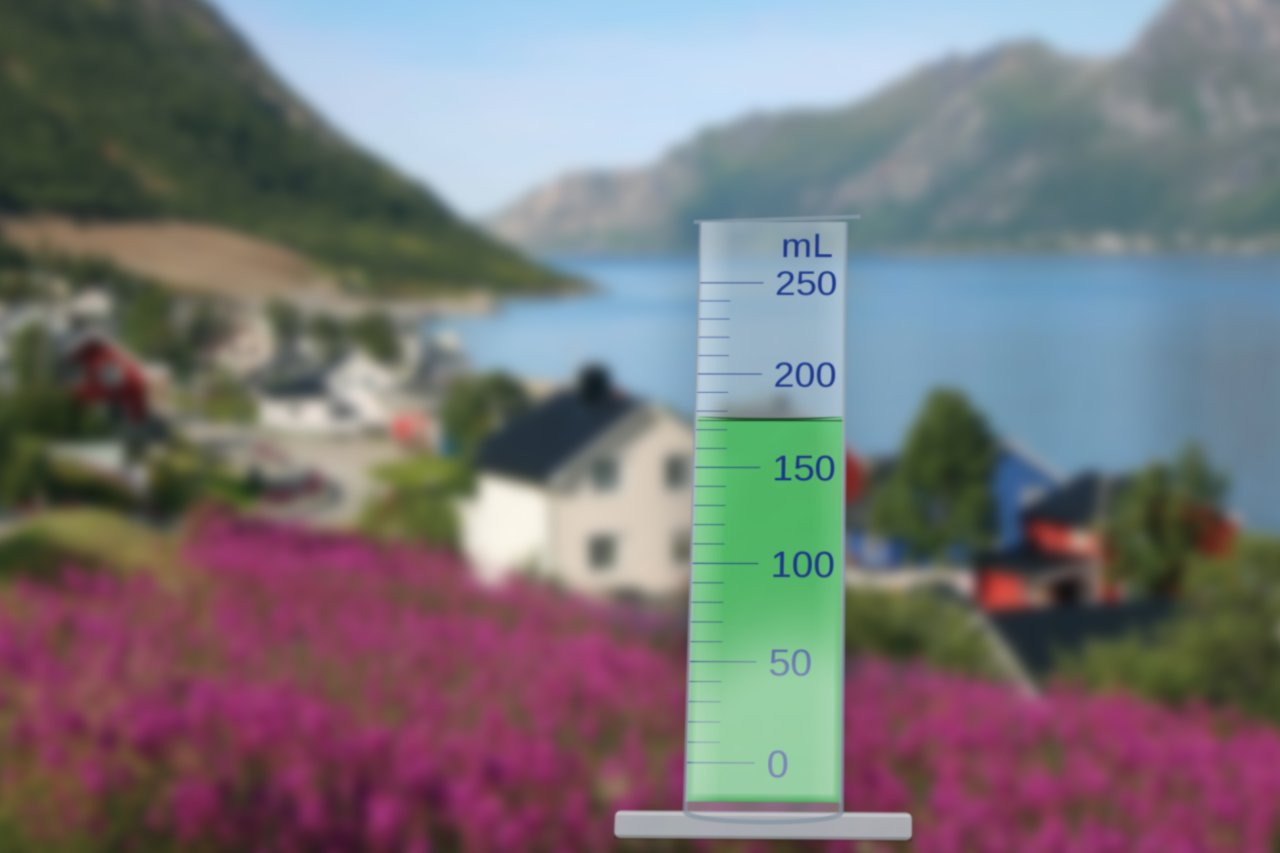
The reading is 175 mL
